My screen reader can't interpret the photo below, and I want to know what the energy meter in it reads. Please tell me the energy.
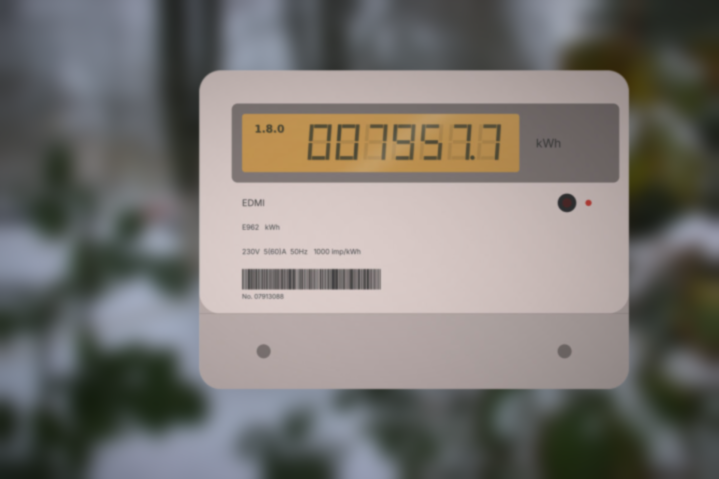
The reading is 7957.7 kWh
